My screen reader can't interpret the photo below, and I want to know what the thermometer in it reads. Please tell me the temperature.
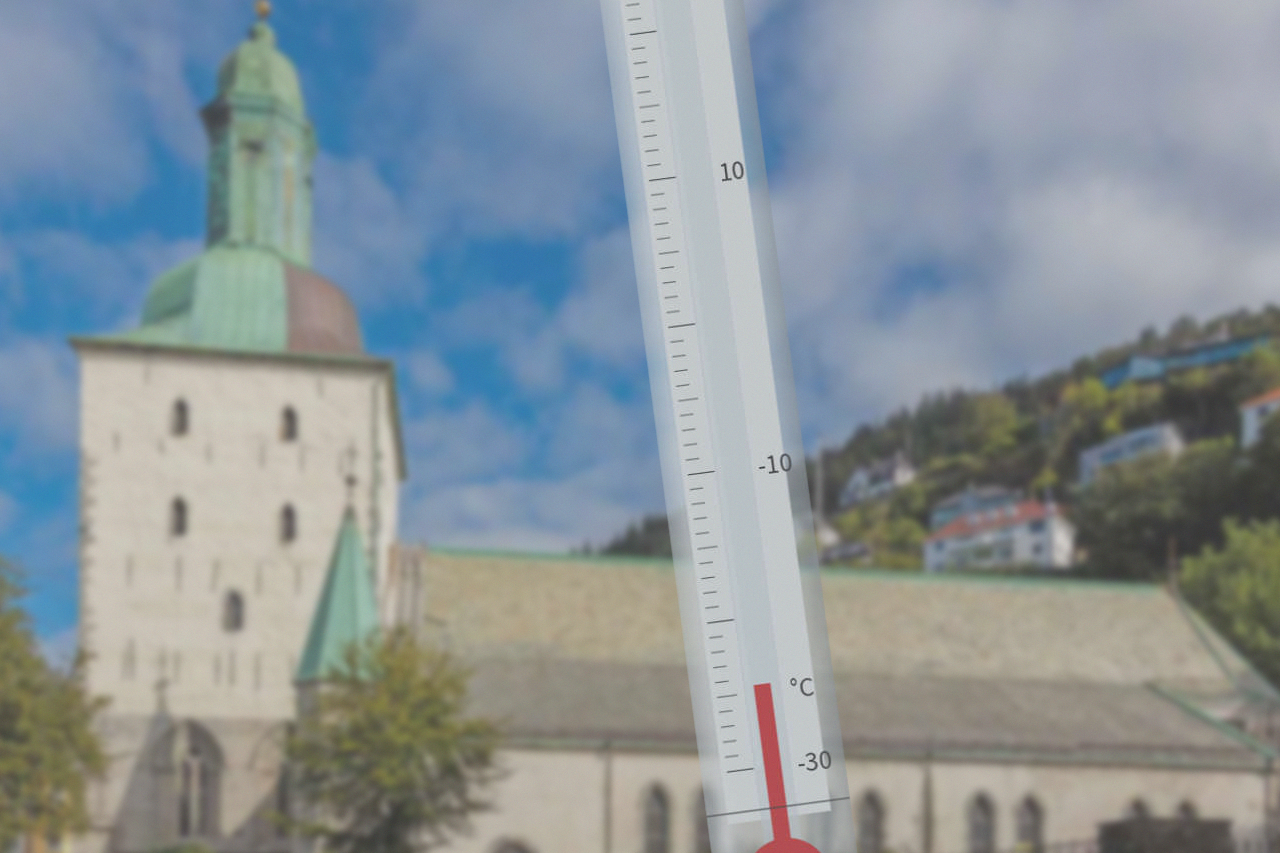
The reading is -24.5 °C
